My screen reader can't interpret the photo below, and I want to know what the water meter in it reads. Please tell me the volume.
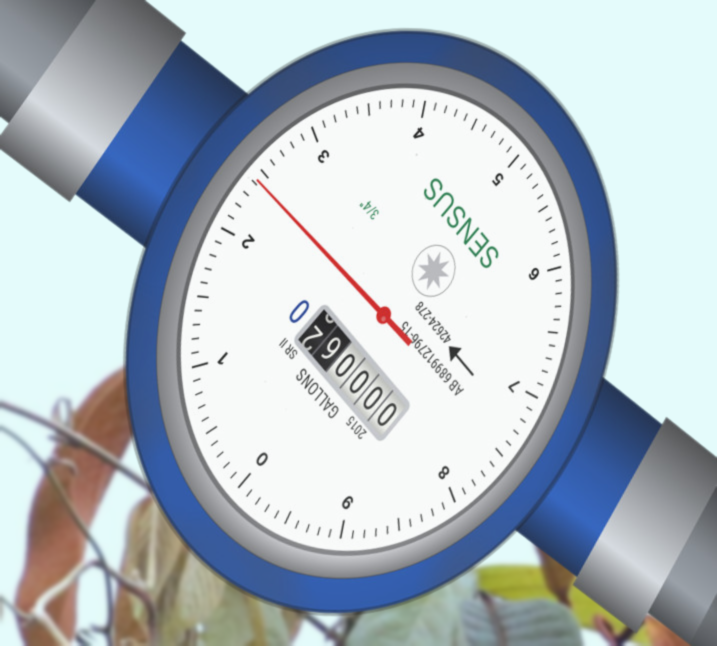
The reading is 622.4 gal
